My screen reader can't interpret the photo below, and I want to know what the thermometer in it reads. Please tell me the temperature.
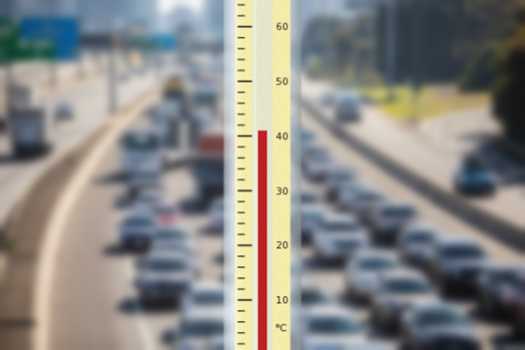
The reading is 41 °C
